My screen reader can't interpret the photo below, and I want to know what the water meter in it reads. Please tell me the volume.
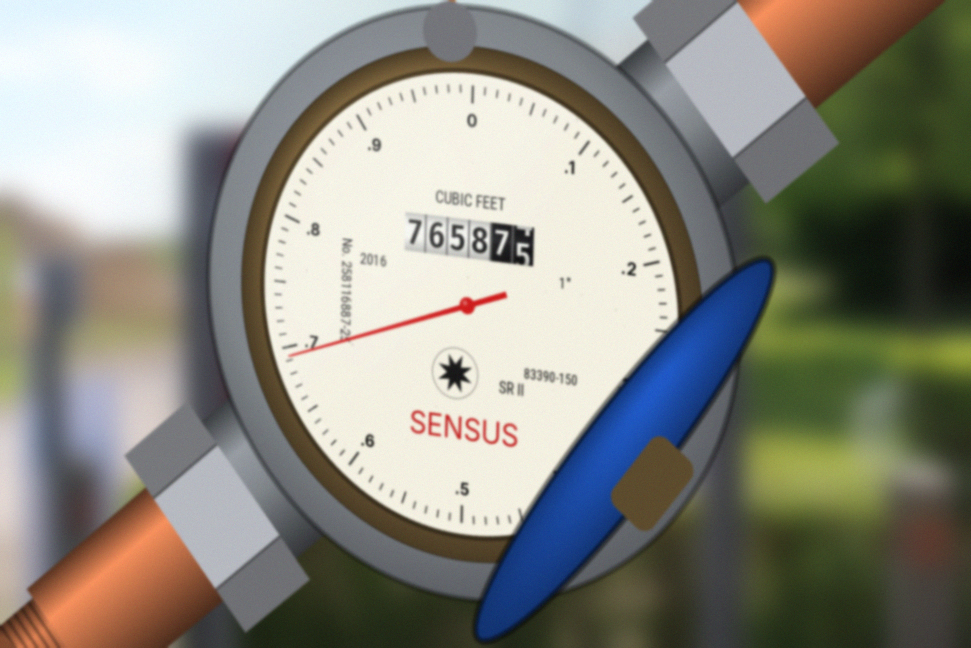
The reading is 765874.69 ft³
